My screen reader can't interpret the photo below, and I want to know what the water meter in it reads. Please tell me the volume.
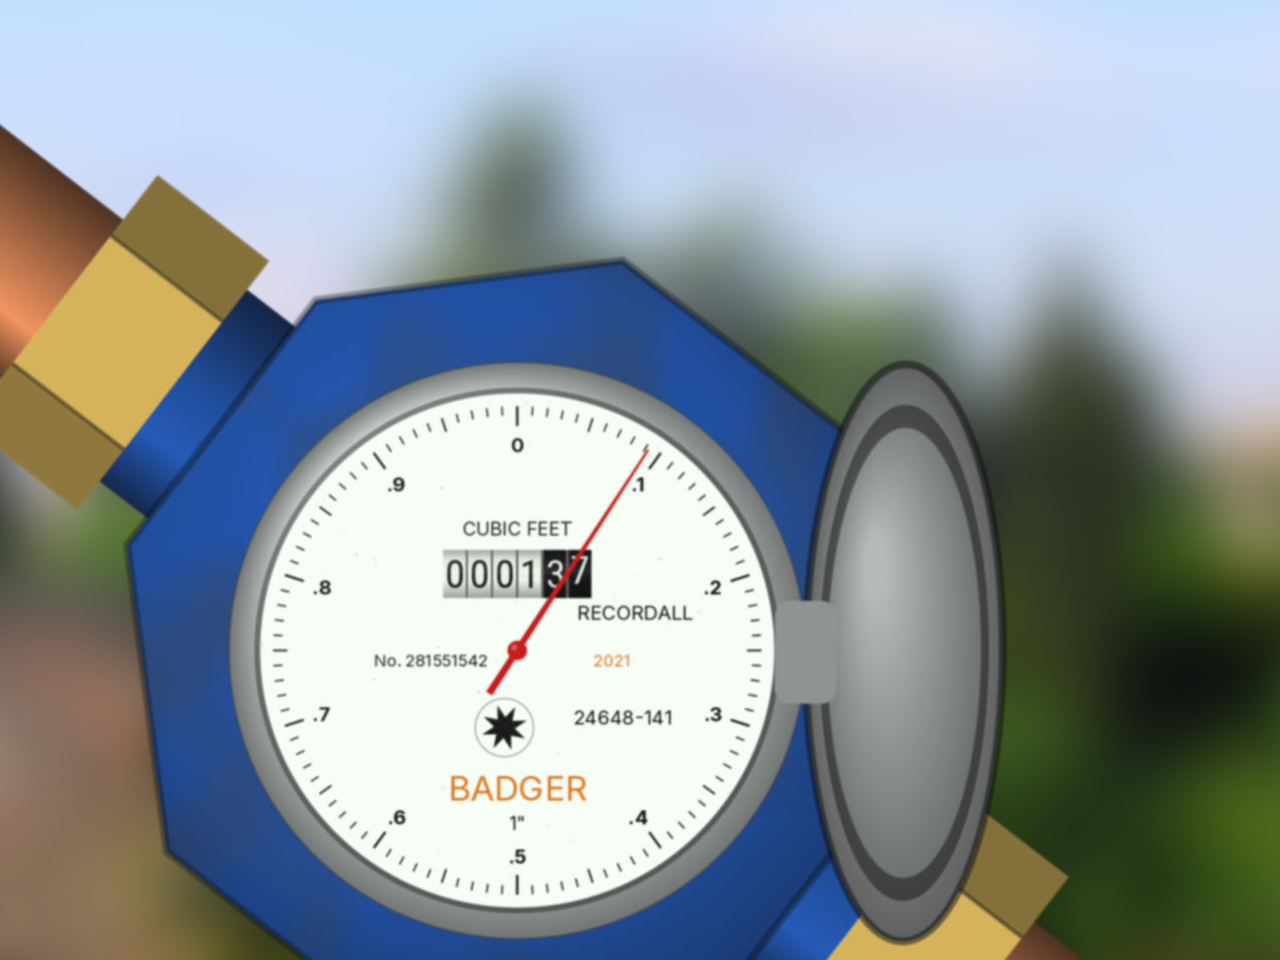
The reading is 137.09 ft³
